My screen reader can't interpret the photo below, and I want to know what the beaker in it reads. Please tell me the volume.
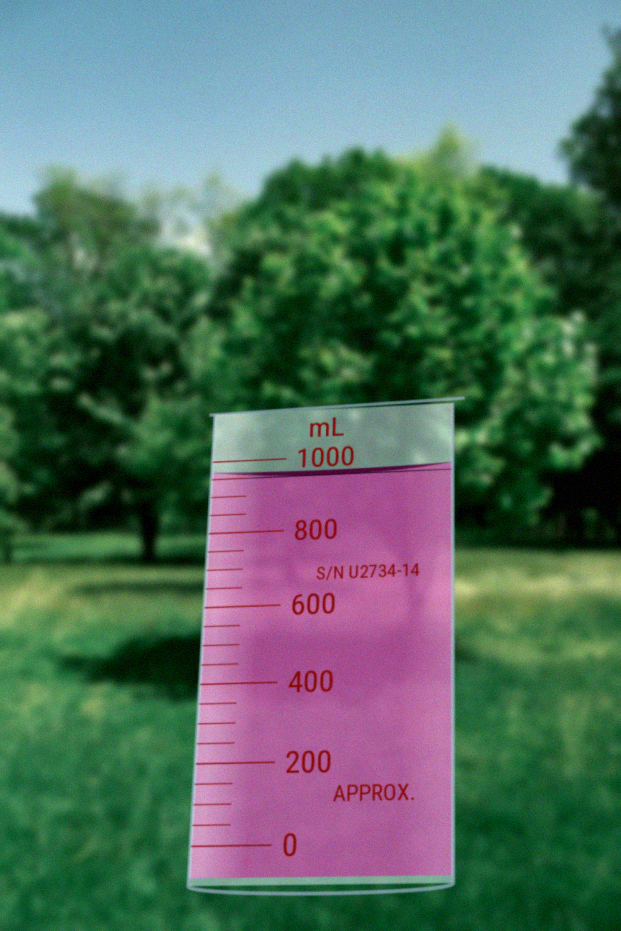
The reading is 950 mL
